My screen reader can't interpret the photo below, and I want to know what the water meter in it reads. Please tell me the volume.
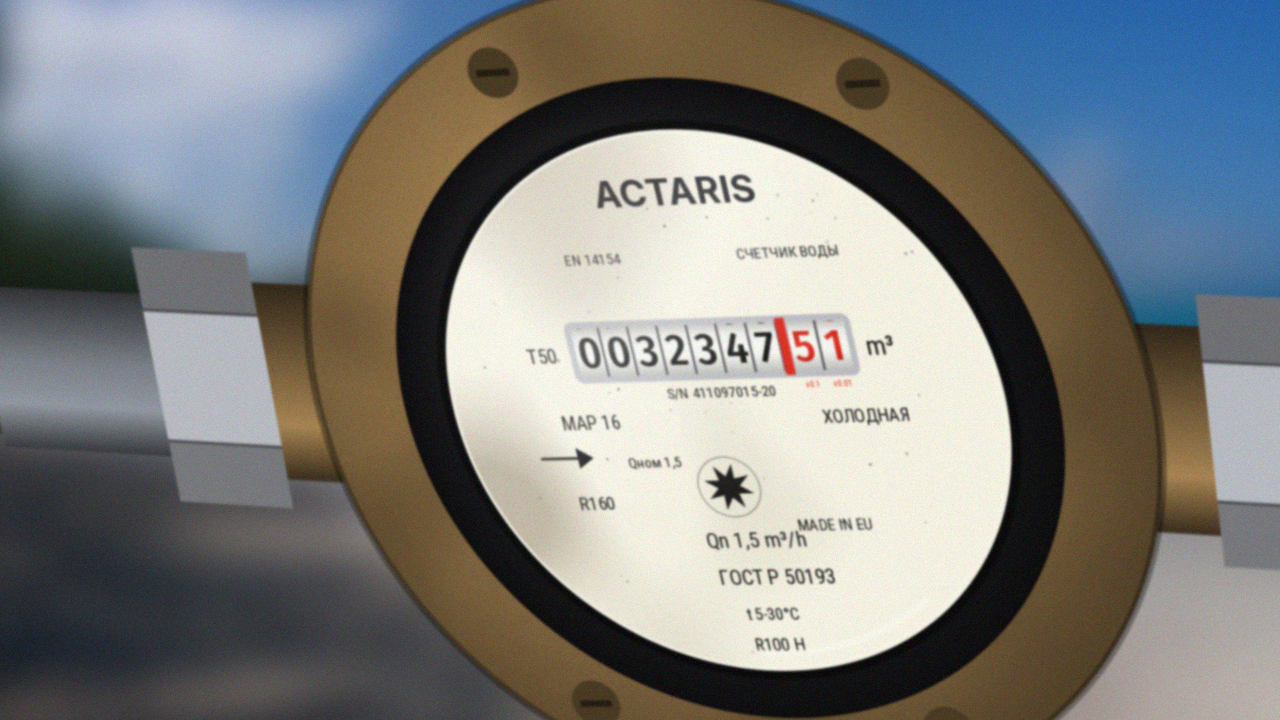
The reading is 32347.51 m³
